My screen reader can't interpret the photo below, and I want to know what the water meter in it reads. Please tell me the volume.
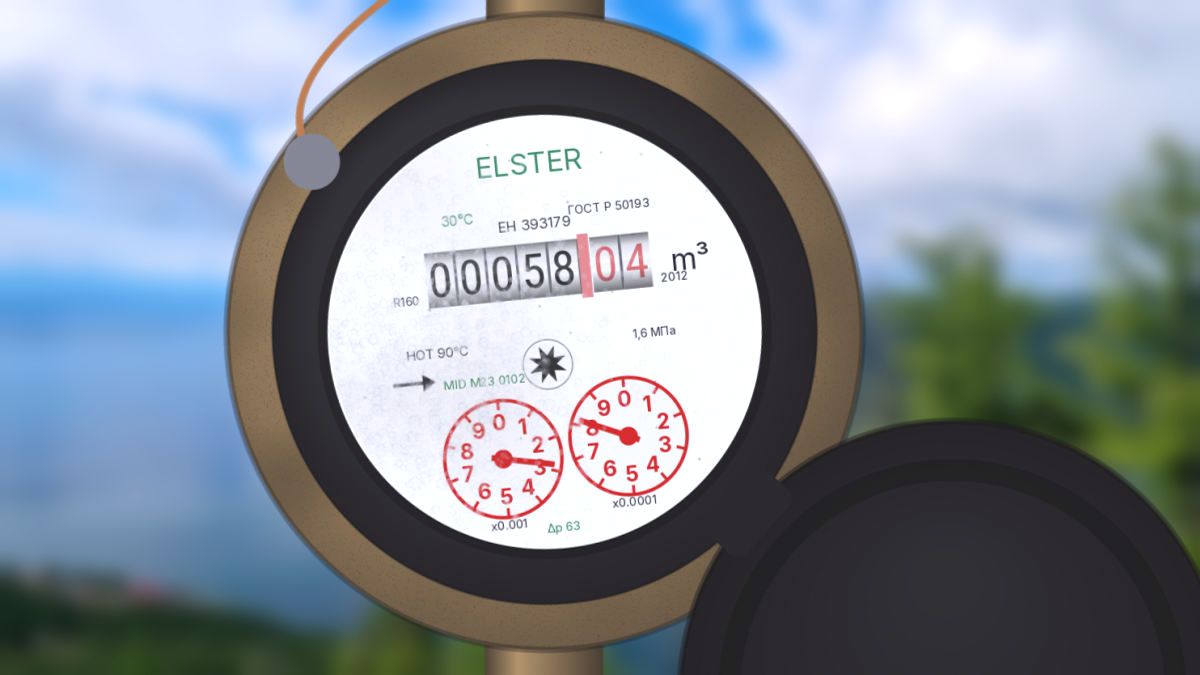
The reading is 58.0428 m³
